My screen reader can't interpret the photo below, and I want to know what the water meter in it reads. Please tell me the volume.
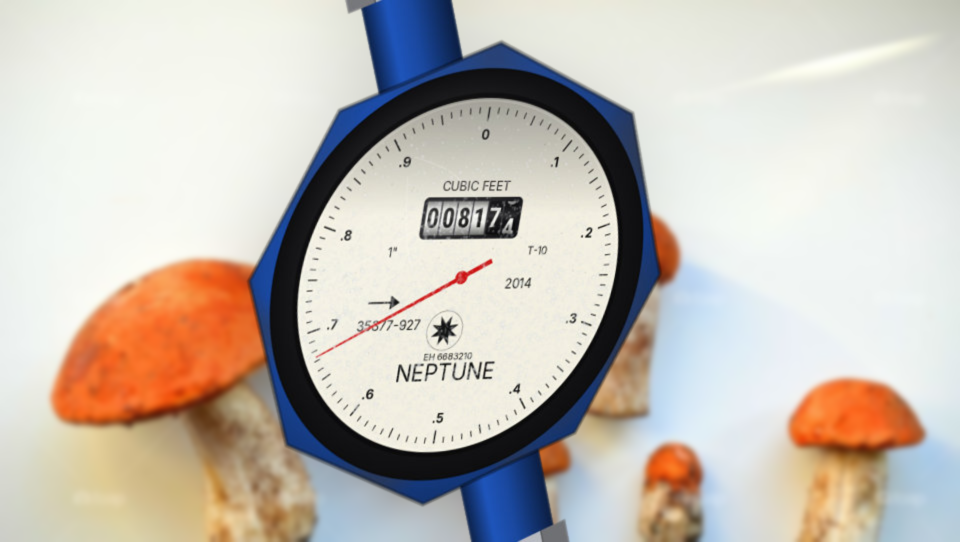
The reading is 8173.67 ft³
